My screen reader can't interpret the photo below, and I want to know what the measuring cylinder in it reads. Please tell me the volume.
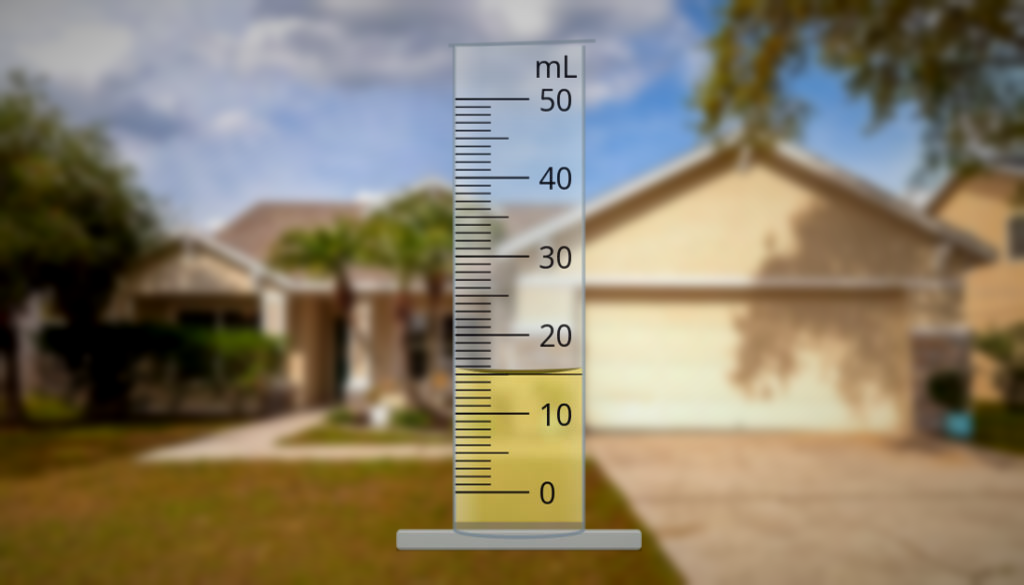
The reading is 15 mL
